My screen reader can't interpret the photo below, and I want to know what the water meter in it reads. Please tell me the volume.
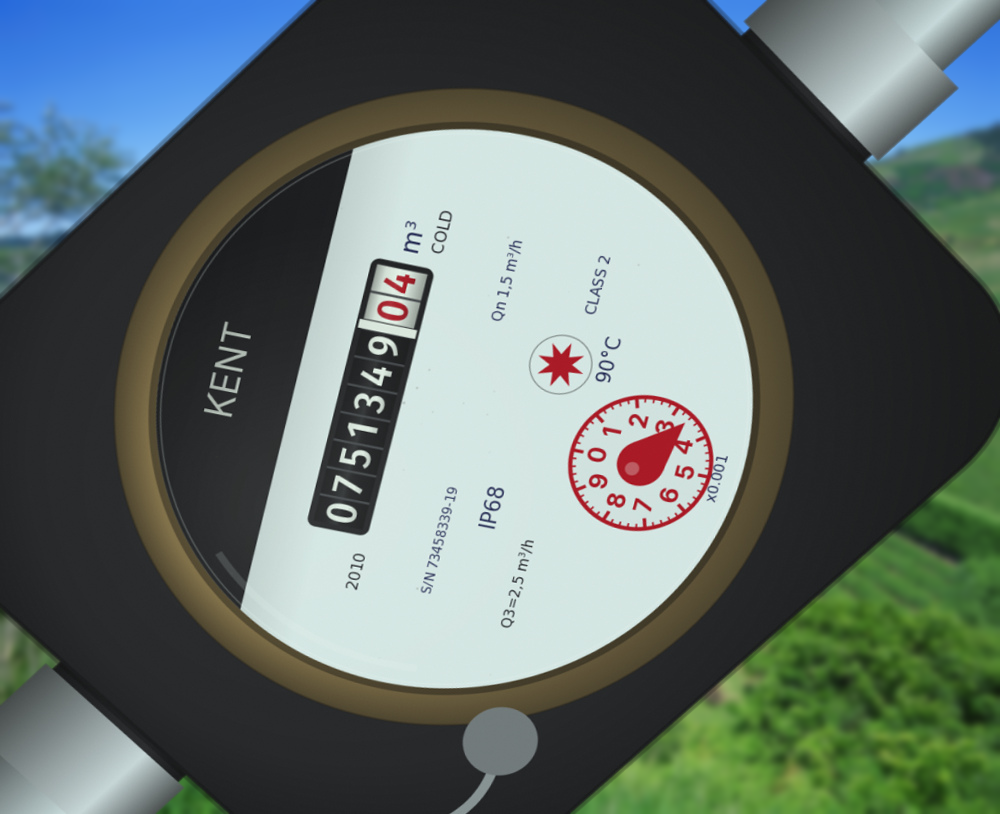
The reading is 751349.043 m³
